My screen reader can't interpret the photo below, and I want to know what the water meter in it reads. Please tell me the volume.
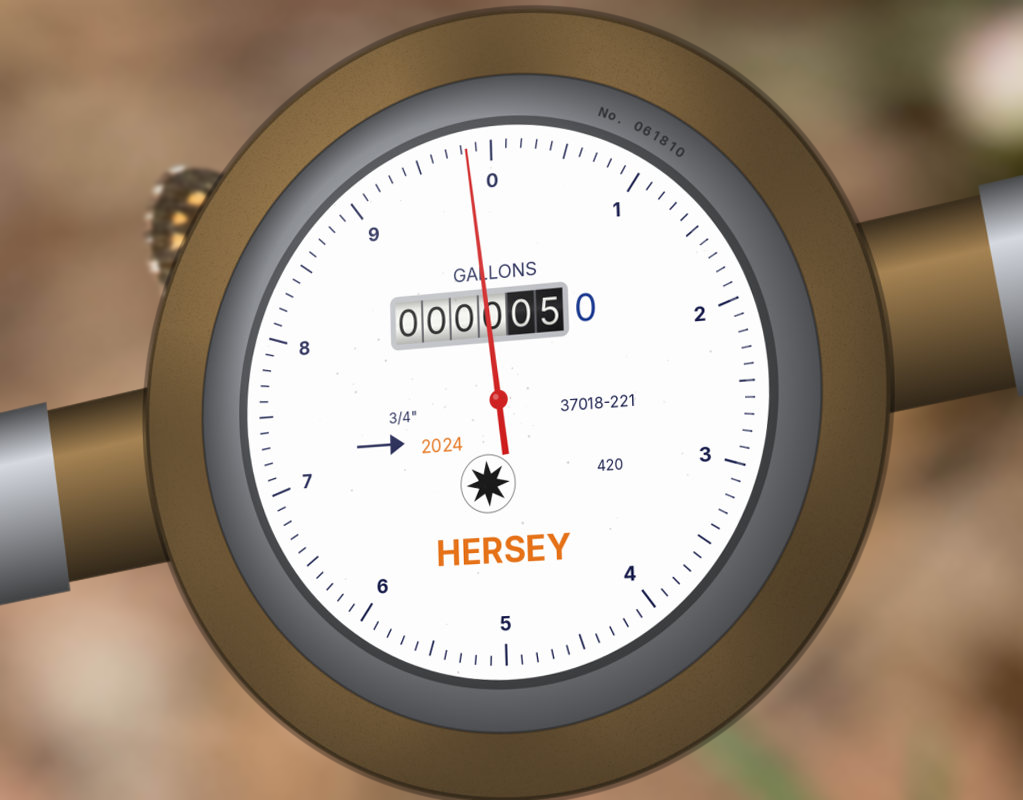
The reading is 49.8 gal
